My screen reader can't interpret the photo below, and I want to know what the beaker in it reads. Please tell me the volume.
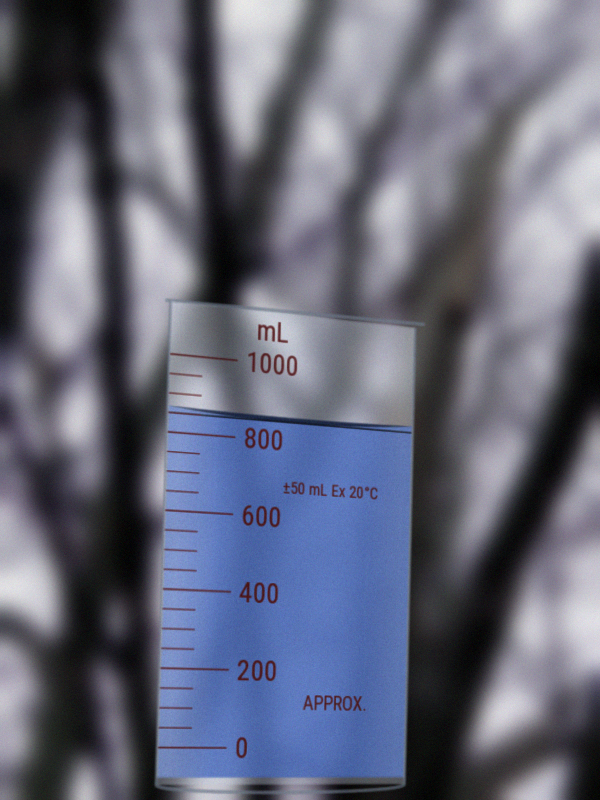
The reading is 850 mL
